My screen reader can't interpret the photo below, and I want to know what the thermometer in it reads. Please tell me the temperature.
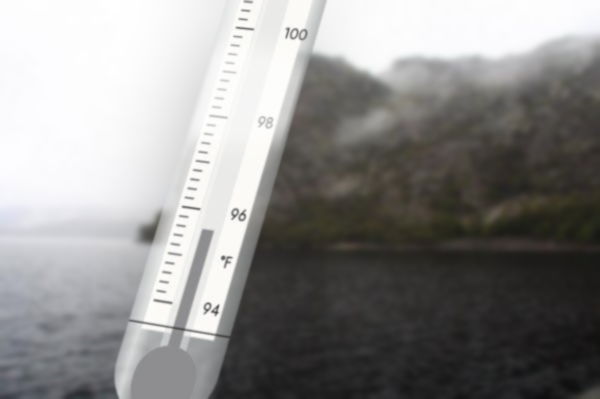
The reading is 95.6 °F
